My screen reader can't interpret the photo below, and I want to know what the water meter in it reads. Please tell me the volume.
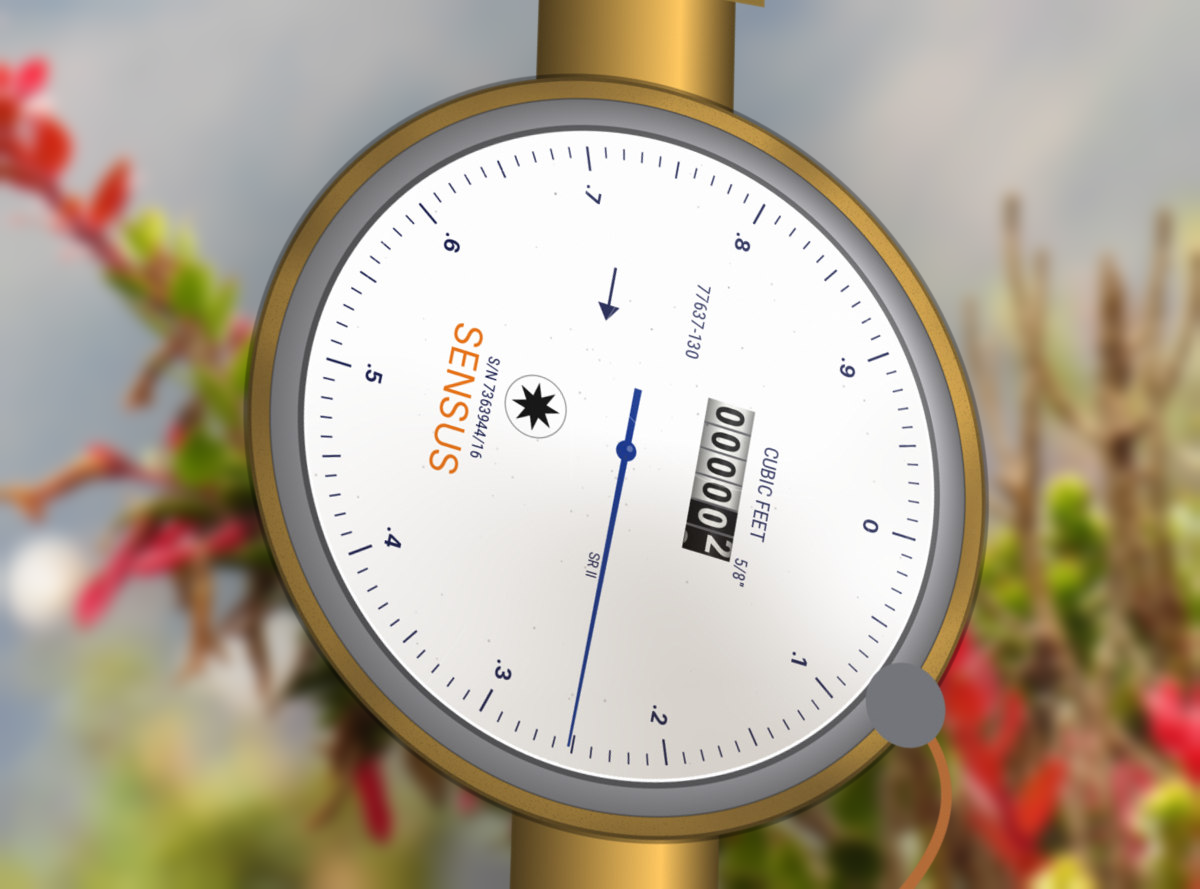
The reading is 2.25 ft³
